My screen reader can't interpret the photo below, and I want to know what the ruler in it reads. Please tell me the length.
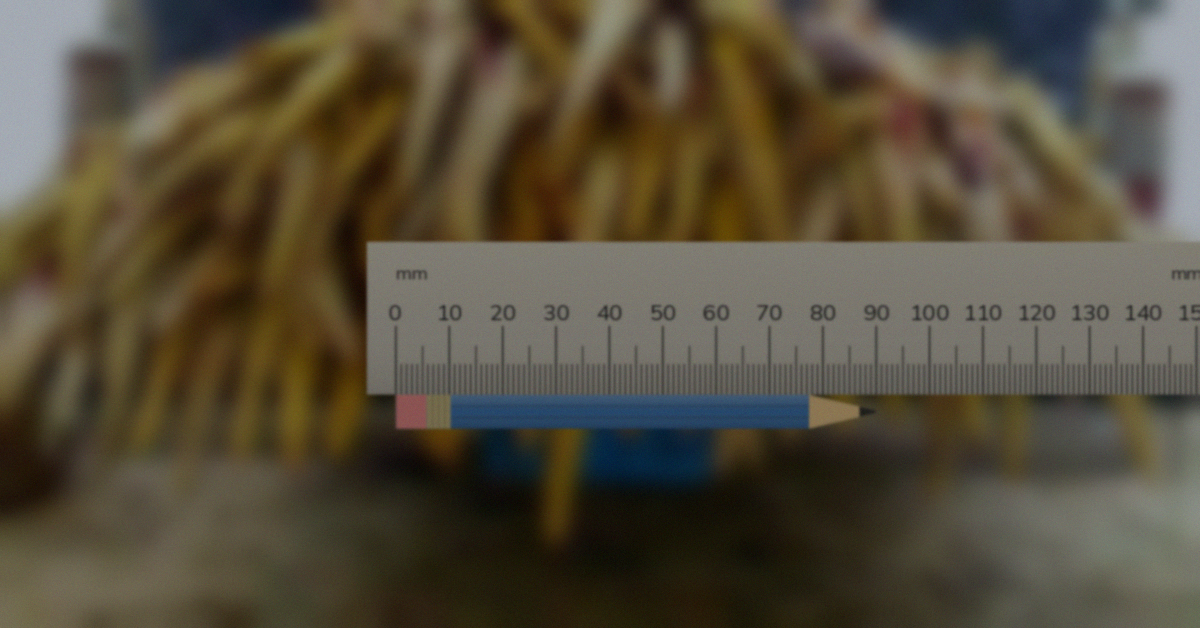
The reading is 90 mm
